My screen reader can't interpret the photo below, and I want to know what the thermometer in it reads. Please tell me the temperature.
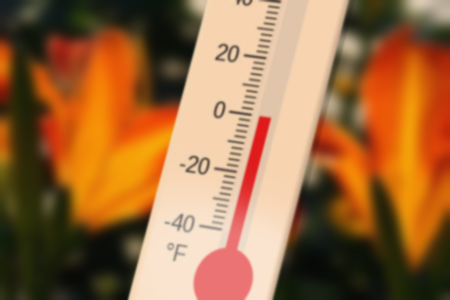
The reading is 0 °F
